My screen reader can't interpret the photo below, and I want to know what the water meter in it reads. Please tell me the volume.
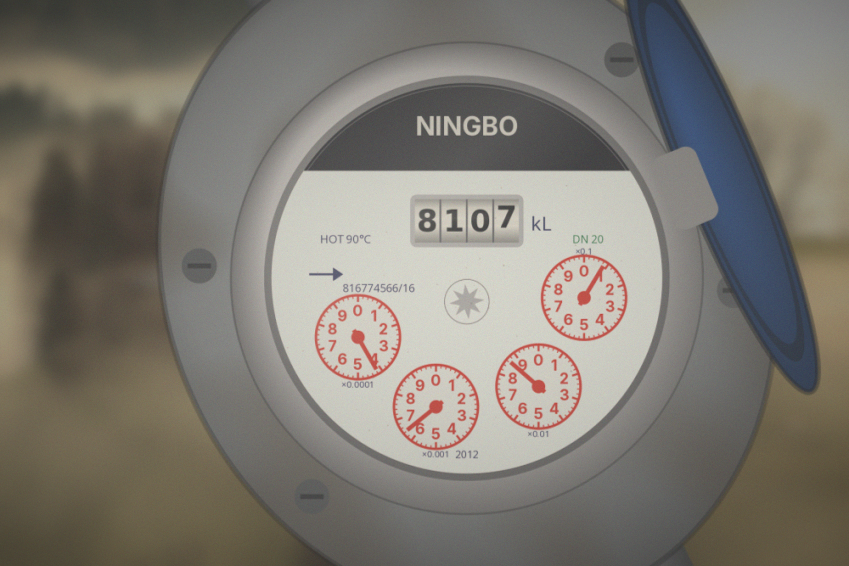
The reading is 8107.0864 kL
